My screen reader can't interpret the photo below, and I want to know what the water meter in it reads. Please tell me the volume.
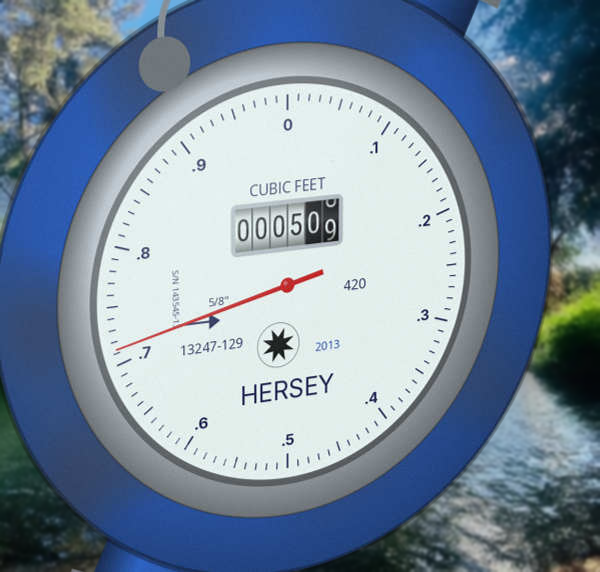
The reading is 508.71 ft³
